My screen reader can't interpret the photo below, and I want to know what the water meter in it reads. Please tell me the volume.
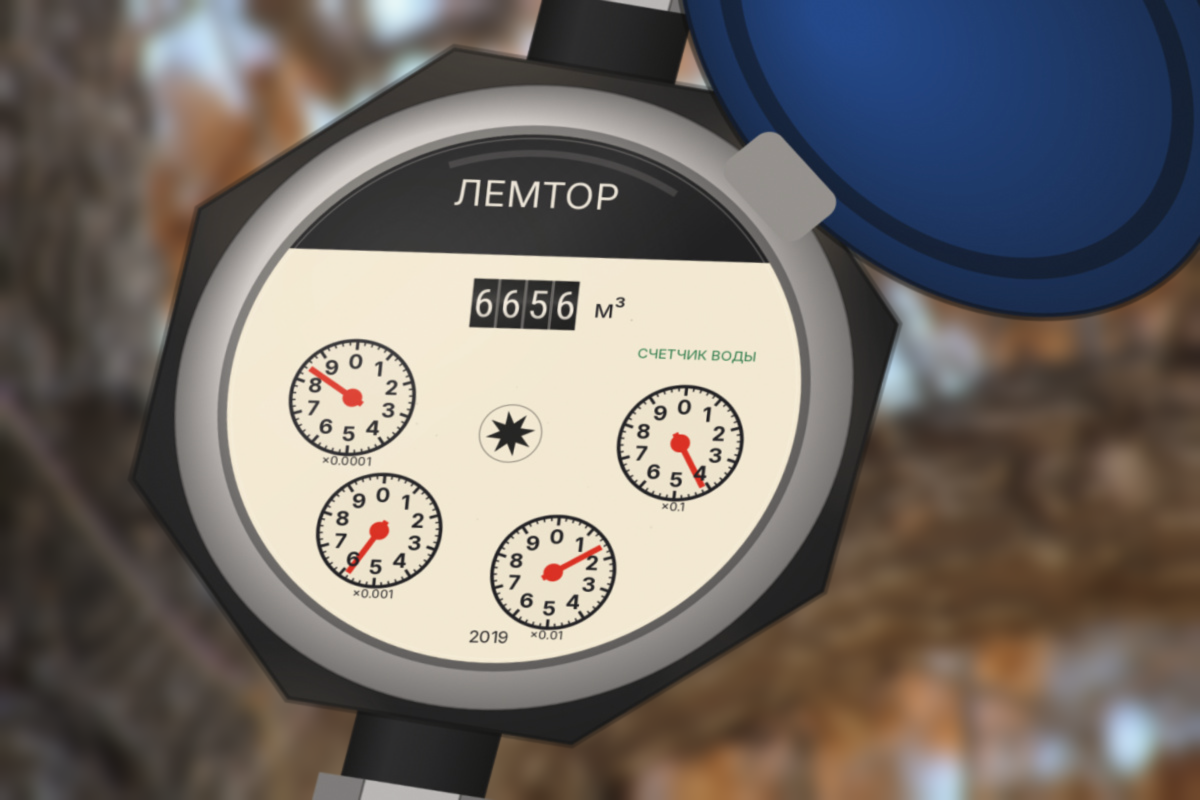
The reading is 6656.4158 m³
